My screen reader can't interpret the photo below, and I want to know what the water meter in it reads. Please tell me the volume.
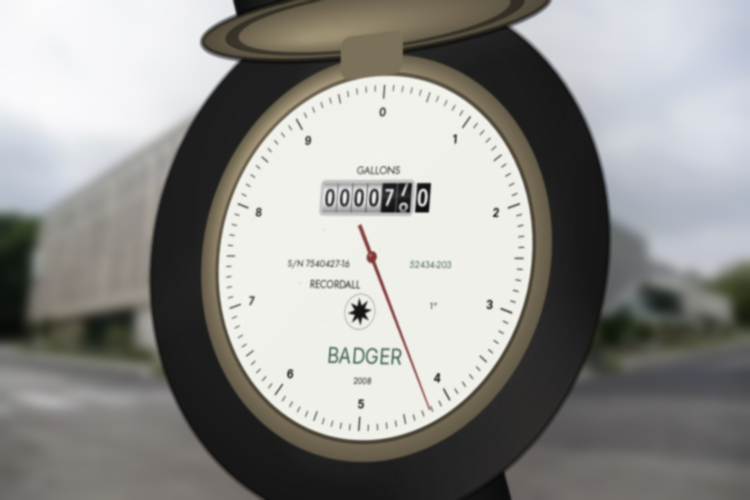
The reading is 774.2 gal
